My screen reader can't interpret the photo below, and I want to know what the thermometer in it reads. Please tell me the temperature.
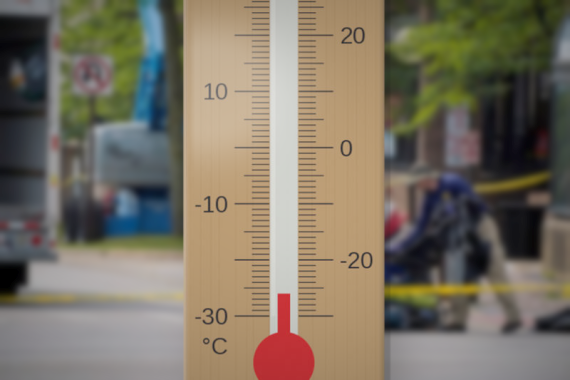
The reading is -26 °C
